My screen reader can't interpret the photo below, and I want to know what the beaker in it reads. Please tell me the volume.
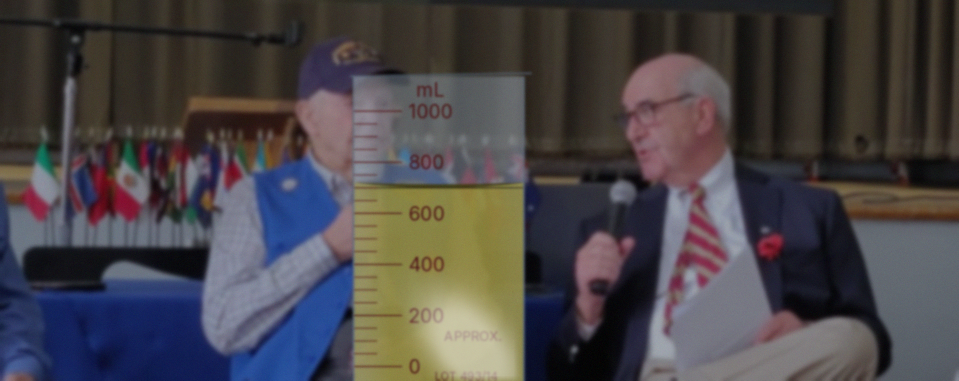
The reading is 700 mL
